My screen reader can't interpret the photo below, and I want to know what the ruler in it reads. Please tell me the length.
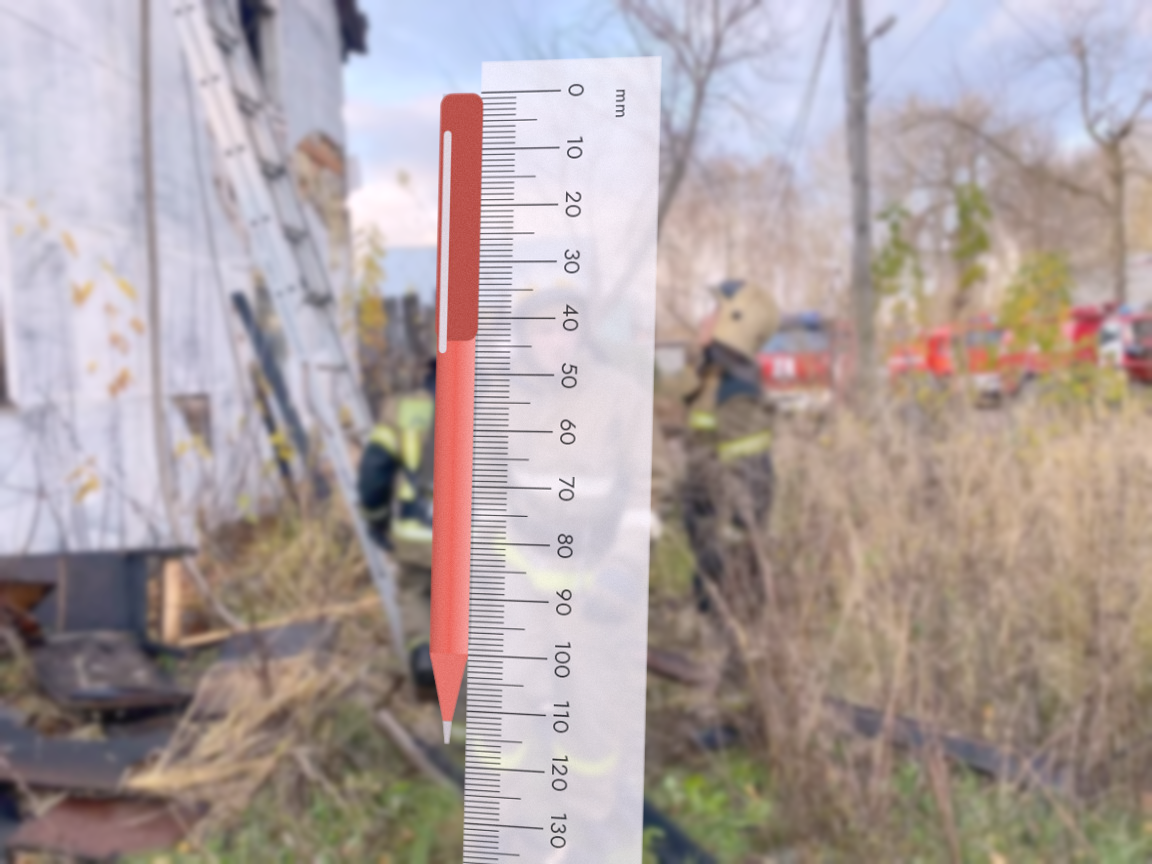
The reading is 116 mm
